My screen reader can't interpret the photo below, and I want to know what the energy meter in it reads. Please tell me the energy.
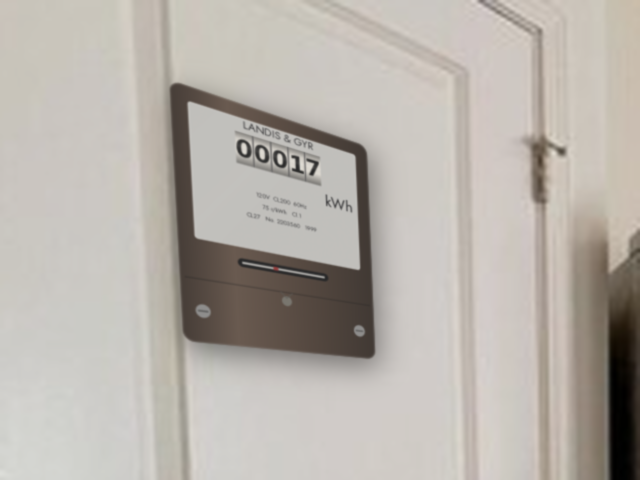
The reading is 17 kWh
